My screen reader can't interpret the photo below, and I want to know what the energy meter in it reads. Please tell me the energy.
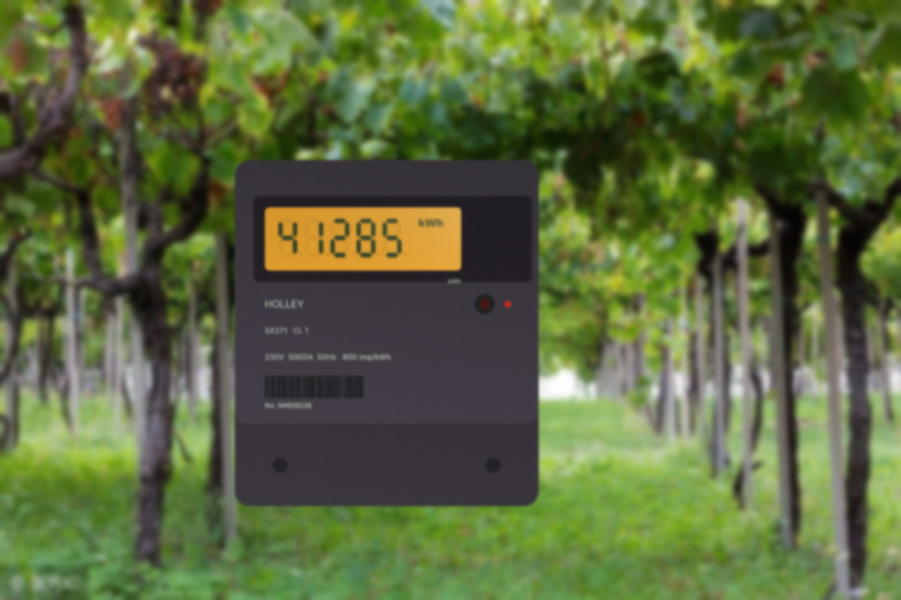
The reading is 41285 kWh
